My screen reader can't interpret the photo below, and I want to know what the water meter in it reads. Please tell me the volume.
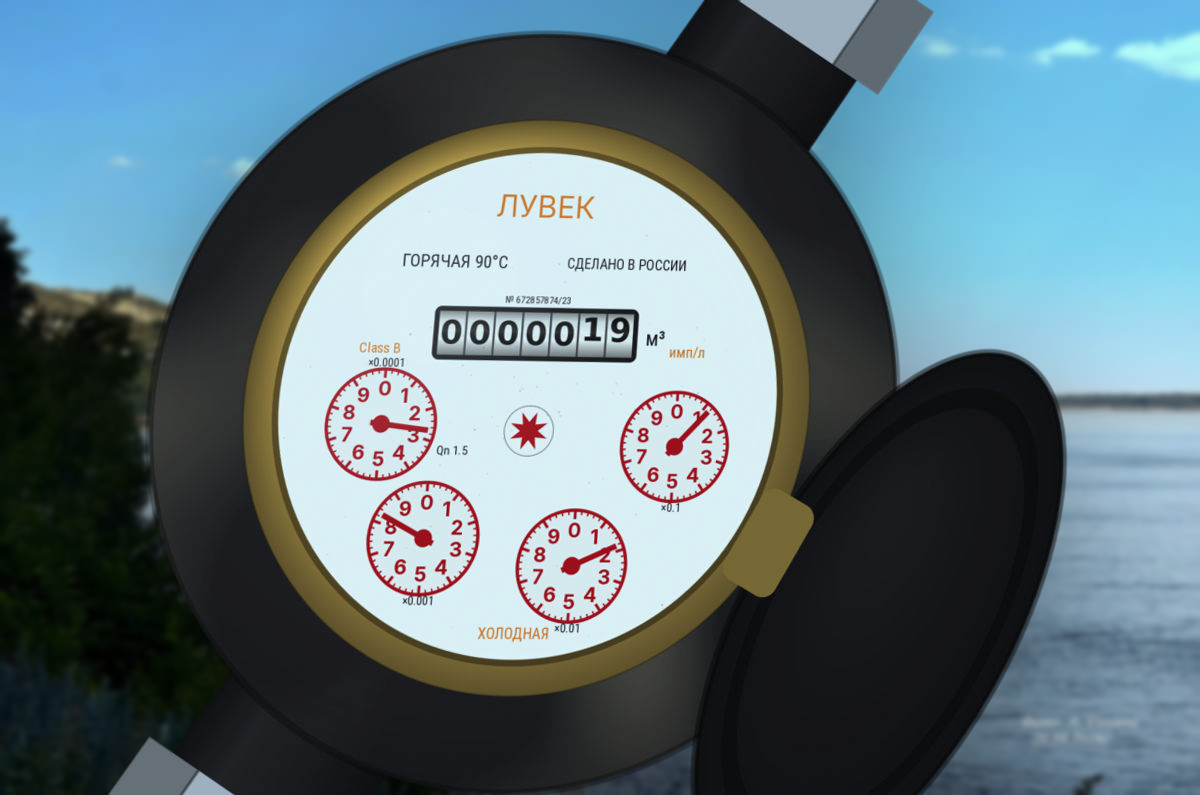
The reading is 19.1182 m³
